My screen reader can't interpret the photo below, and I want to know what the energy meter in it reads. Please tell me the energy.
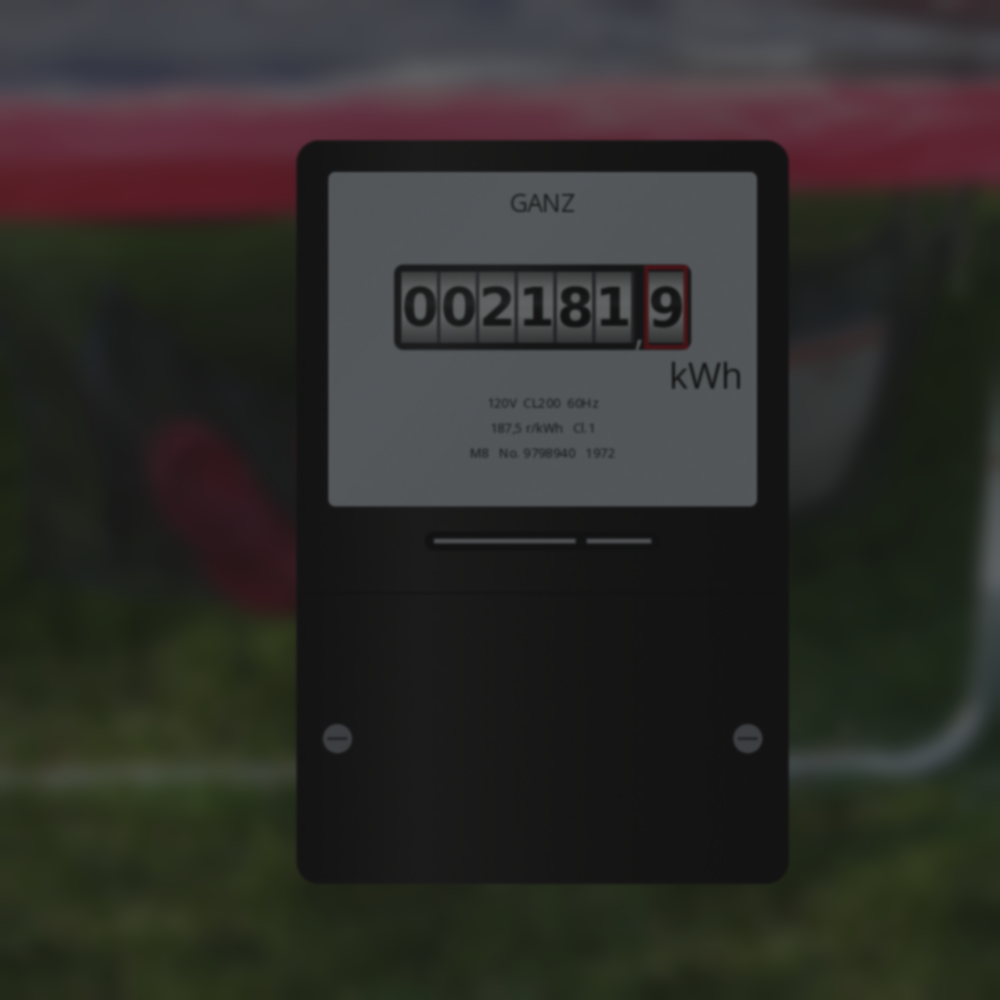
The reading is 2181.9 kWh
